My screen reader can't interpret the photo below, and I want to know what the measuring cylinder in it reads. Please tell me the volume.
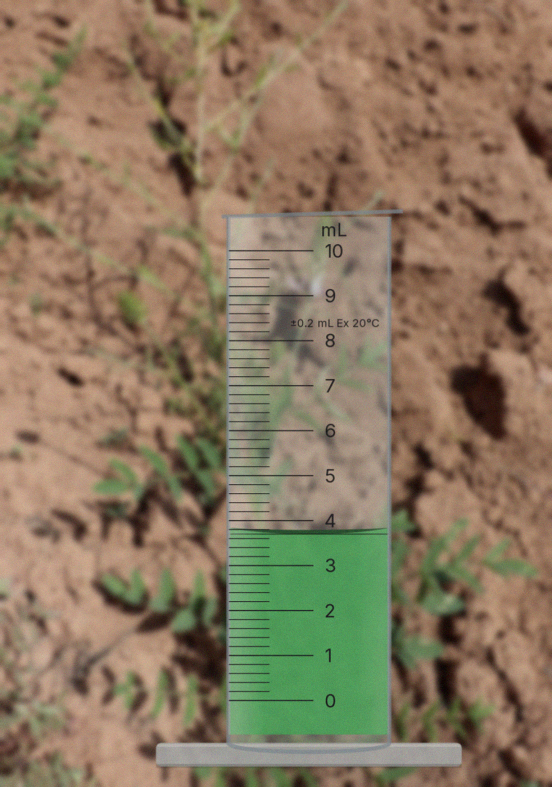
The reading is 3.7 mL
